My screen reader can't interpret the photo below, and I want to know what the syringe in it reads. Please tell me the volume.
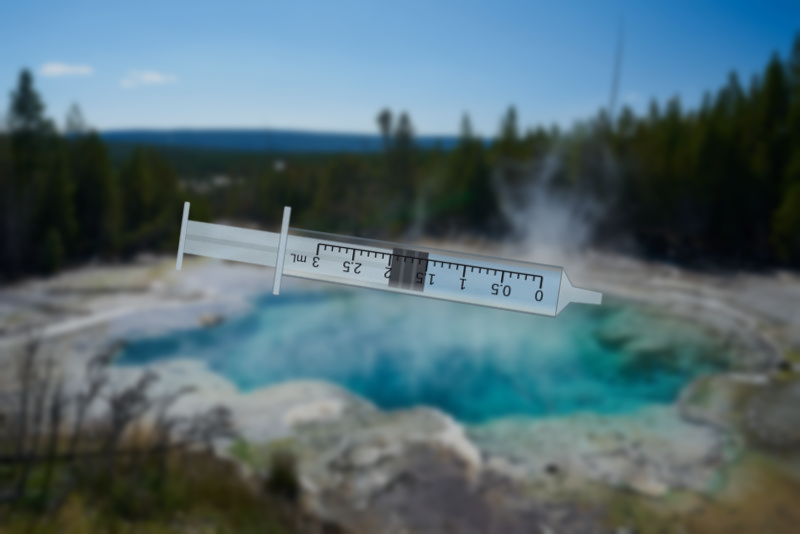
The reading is 1.5 mL
